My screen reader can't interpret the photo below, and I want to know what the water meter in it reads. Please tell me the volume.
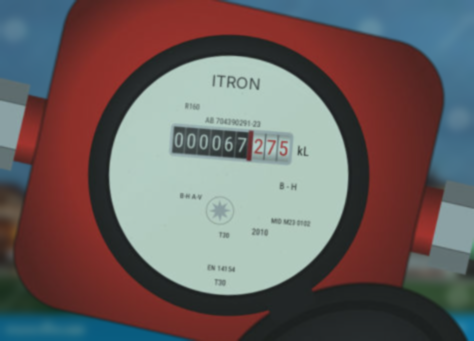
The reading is 67.275 kL
